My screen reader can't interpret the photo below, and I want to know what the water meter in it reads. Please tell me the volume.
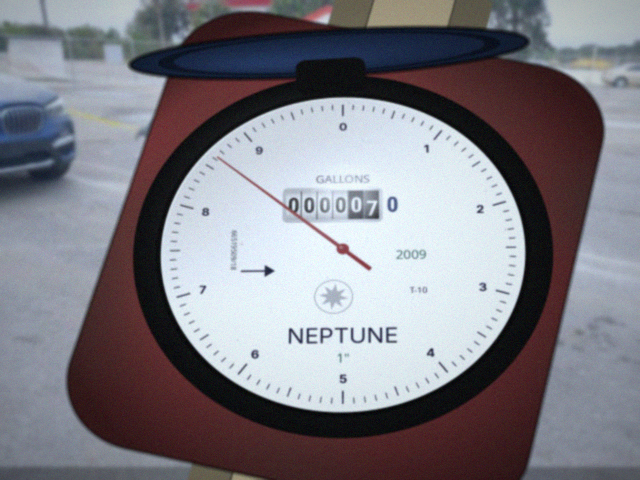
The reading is 68.6 gal
